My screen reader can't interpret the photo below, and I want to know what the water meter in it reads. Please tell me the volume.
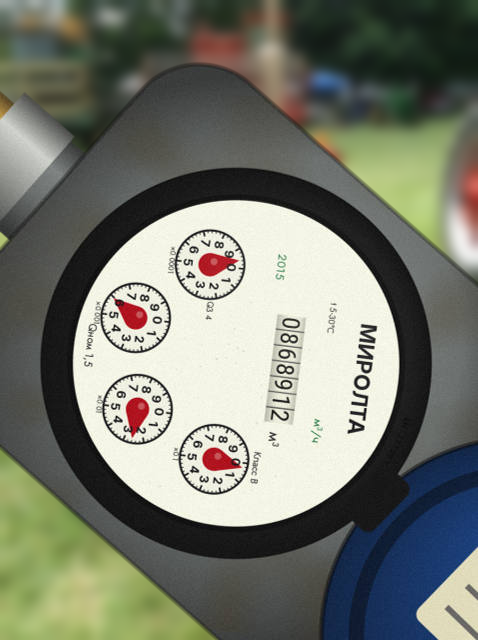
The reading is 868912.0259 m³
